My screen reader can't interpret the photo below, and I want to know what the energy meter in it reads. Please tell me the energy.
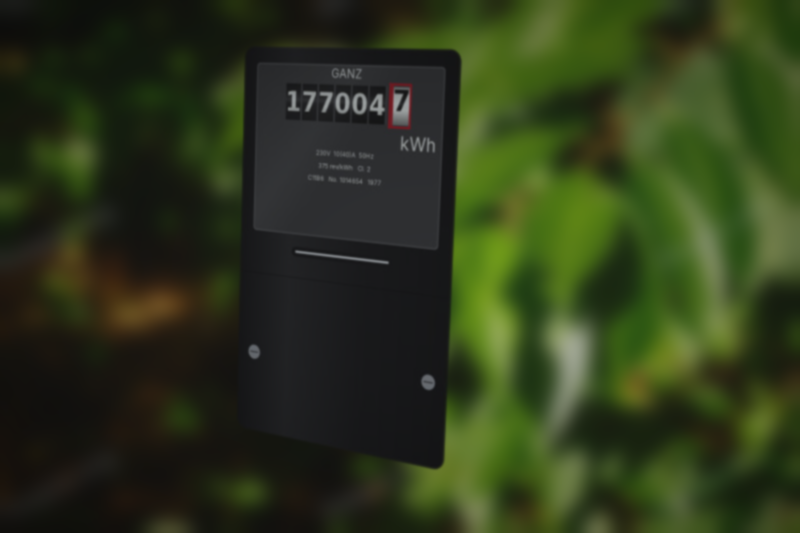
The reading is 177004.7 kWh
